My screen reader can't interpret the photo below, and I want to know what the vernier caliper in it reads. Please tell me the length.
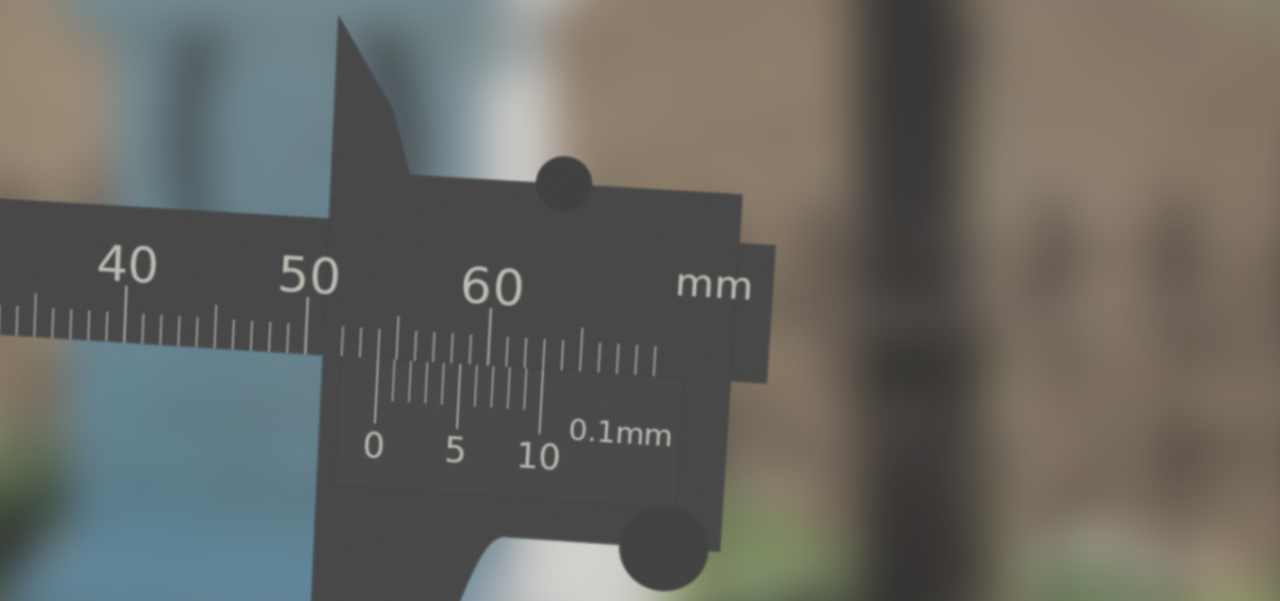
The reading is 54.0 mm
